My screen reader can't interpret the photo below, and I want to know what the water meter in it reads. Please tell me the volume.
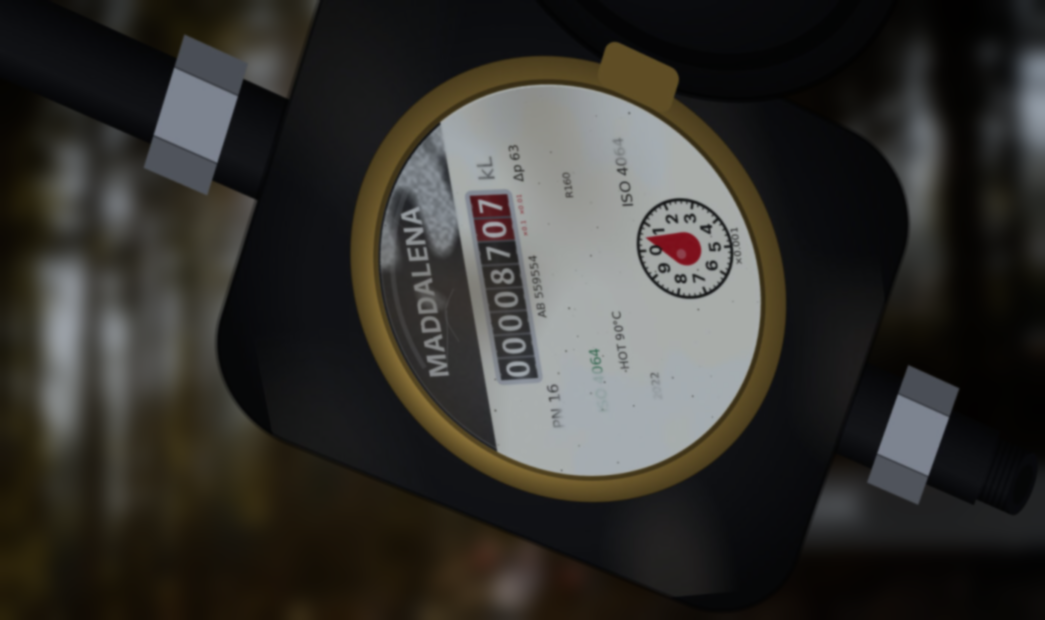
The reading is 87.070 kL
